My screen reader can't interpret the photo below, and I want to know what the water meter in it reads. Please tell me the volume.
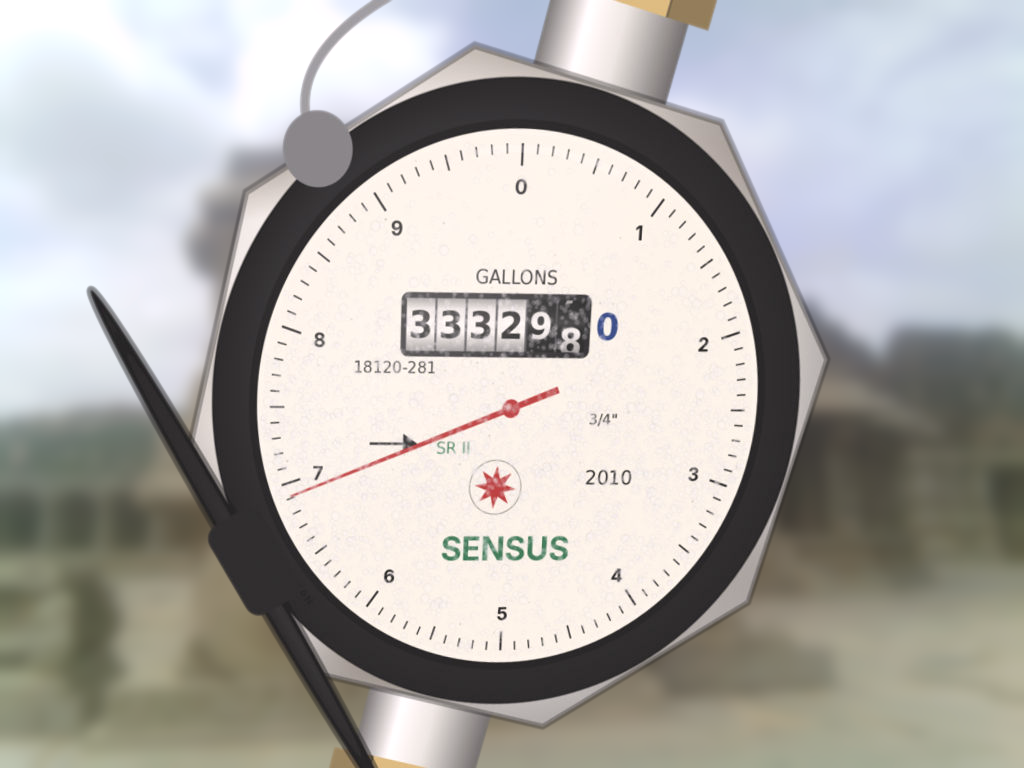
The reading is 3332976.9 gal
